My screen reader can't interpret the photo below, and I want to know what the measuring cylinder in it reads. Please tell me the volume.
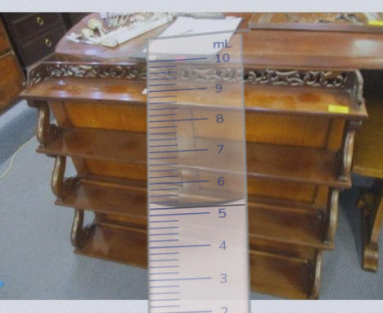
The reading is 5.2 mL
